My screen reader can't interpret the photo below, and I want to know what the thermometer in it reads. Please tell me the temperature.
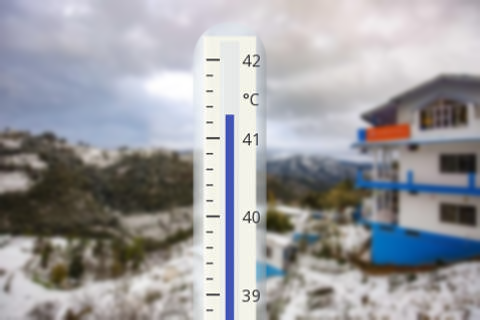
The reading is 41.3 °C
